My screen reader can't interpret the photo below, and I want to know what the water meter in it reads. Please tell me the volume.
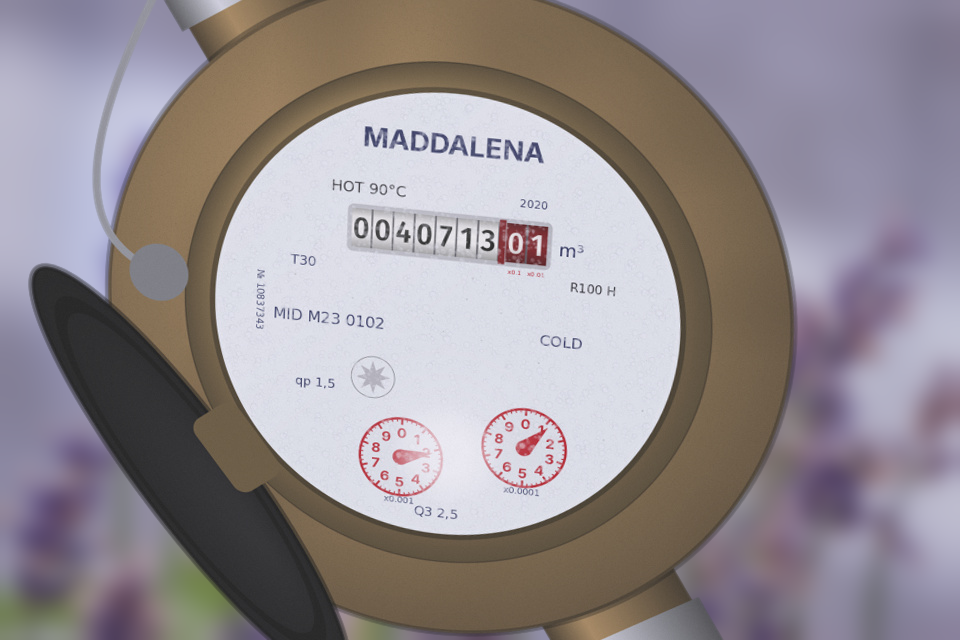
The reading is 40713.0121 m³
